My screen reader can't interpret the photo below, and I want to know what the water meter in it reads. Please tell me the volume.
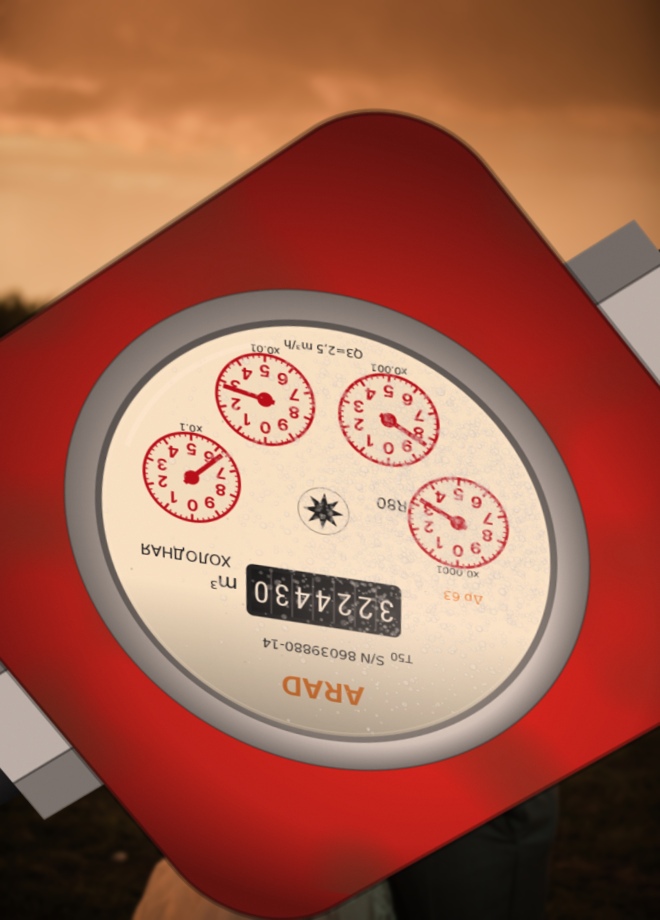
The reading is 3224430.6283 m³
